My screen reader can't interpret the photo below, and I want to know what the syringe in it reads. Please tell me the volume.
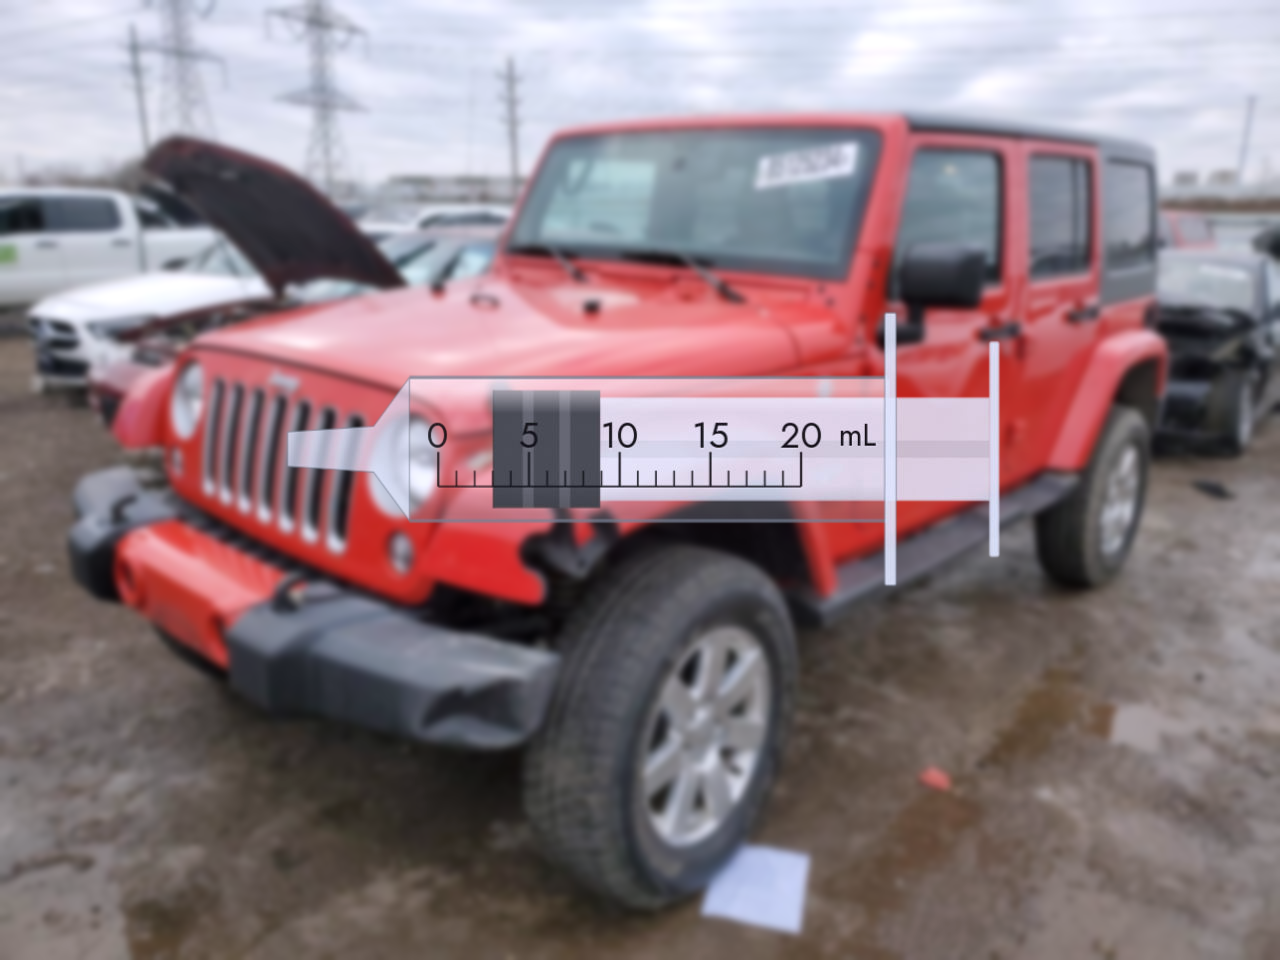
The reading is 3 mL
